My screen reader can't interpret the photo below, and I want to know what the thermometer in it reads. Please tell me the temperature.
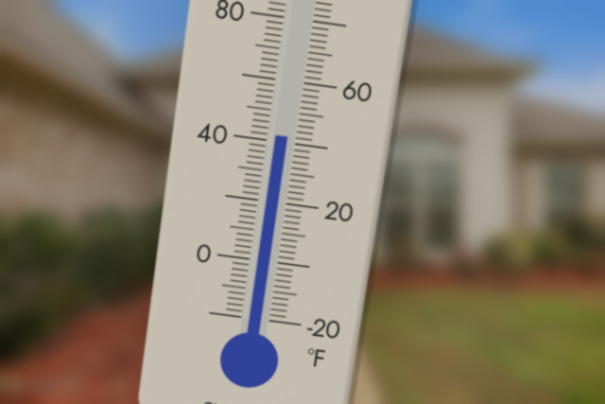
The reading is 42 °F
